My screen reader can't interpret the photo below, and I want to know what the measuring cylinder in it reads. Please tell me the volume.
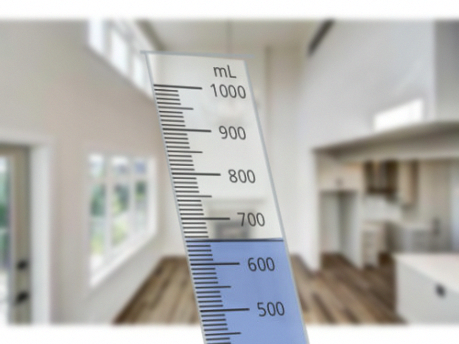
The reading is 650 mL
